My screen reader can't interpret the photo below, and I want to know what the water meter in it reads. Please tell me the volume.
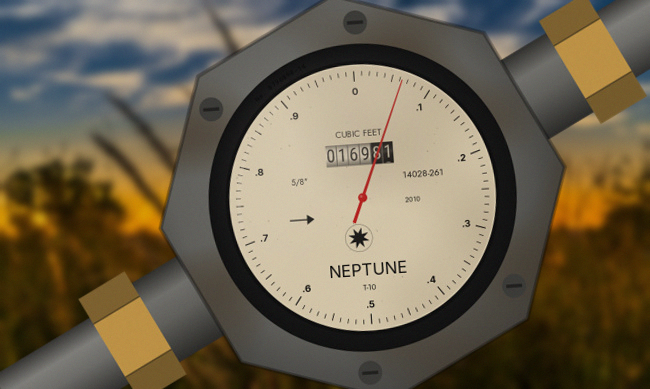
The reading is 16981.06 ft³
